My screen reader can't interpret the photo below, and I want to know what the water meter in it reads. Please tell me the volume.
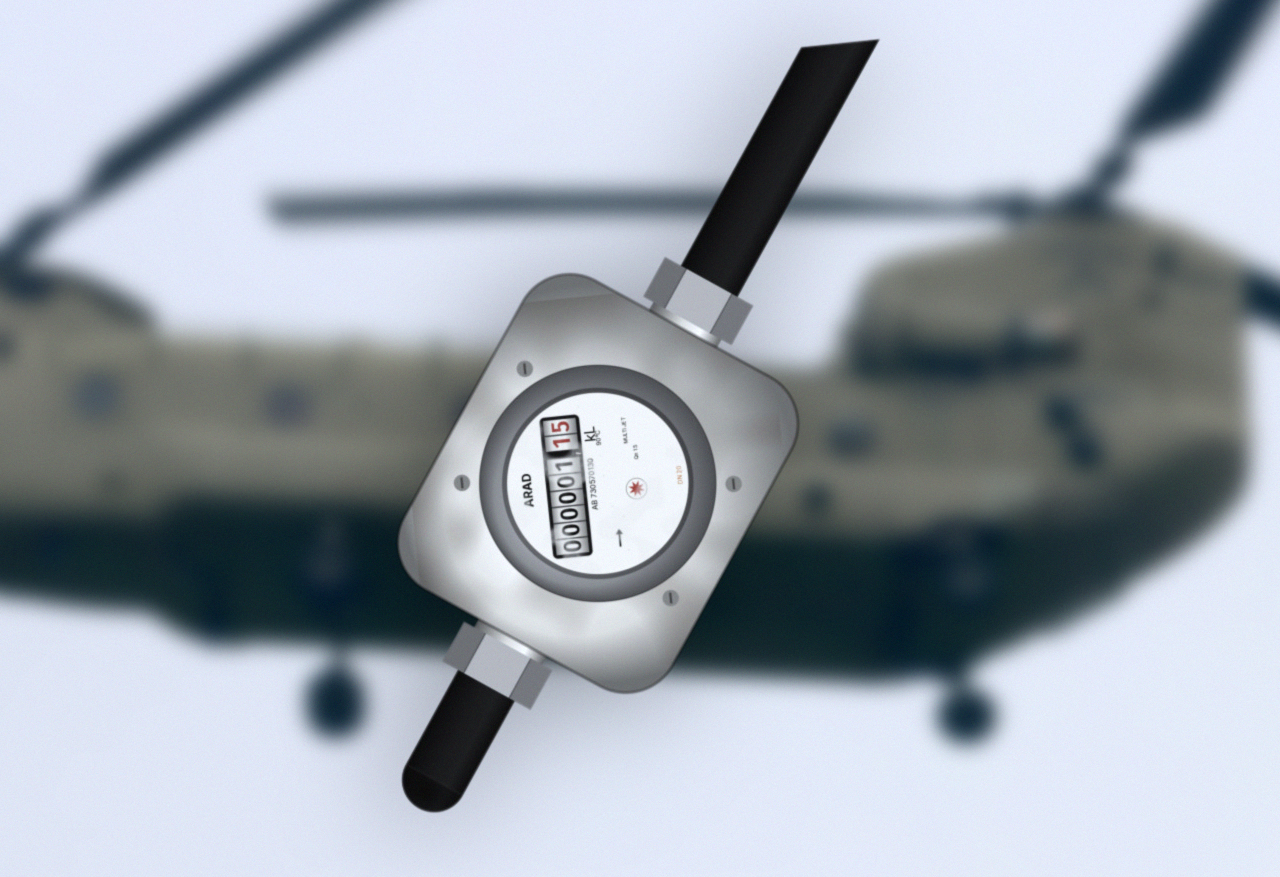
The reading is 1.15 kL
